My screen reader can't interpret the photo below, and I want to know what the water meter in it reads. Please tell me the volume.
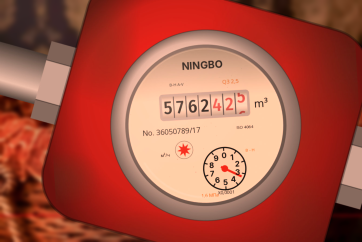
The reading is 5762.4253 m³
